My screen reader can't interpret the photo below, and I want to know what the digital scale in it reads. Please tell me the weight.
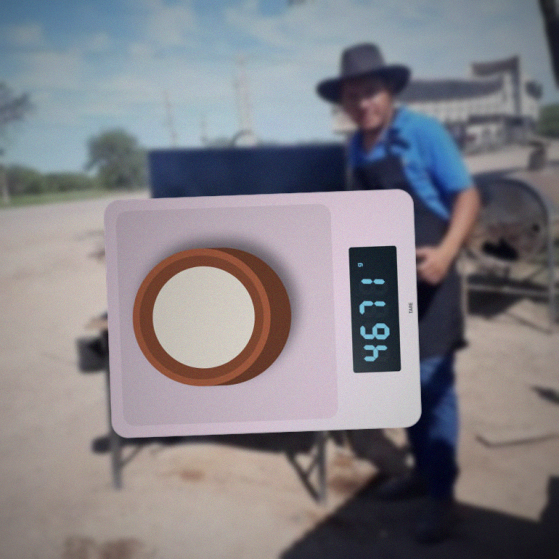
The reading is 4671 g
